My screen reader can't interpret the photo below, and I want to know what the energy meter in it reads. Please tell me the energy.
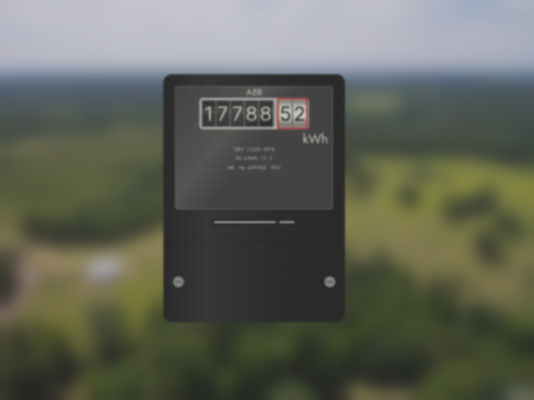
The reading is 17788.52 kWh
